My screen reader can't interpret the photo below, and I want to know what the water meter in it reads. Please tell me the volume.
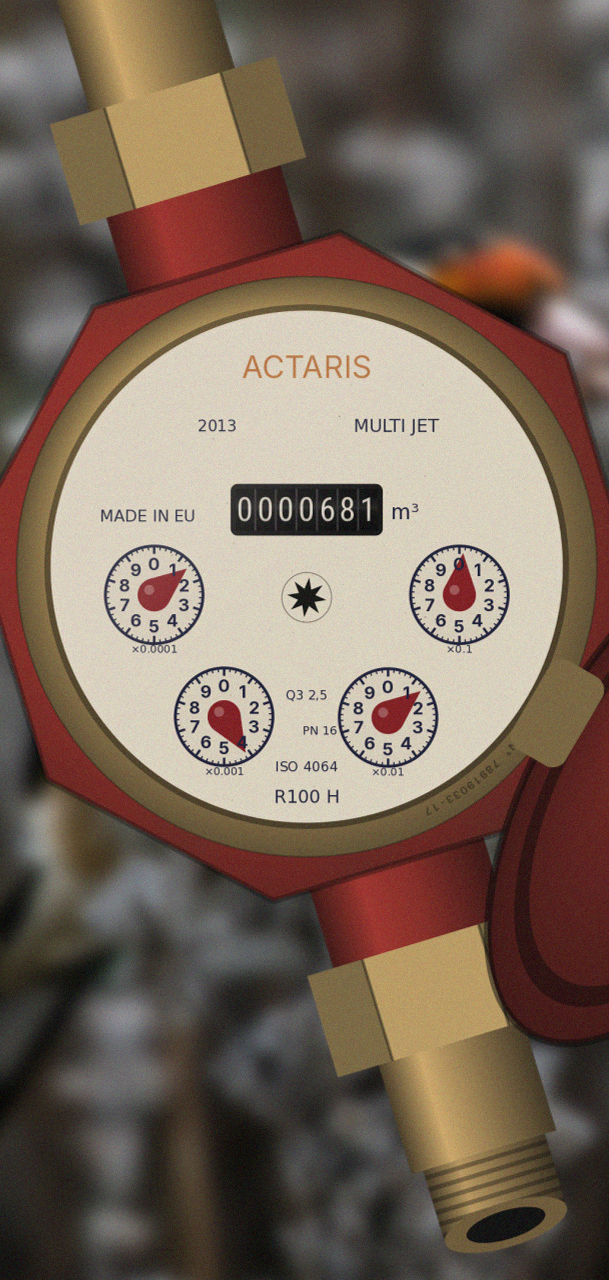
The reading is 681.0141 m³
